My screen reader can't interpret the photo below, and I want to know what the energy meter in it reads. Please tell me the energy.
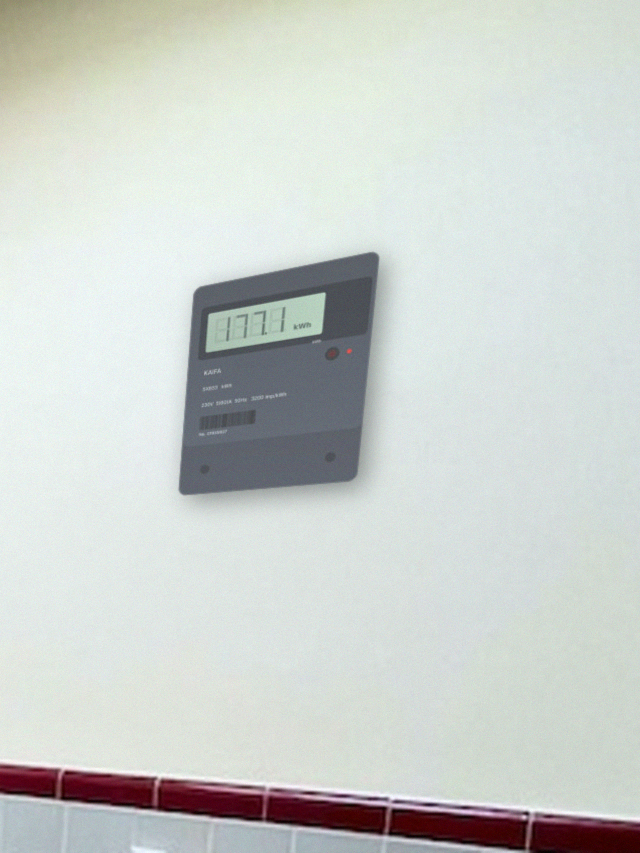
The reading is 177.1 kWh
